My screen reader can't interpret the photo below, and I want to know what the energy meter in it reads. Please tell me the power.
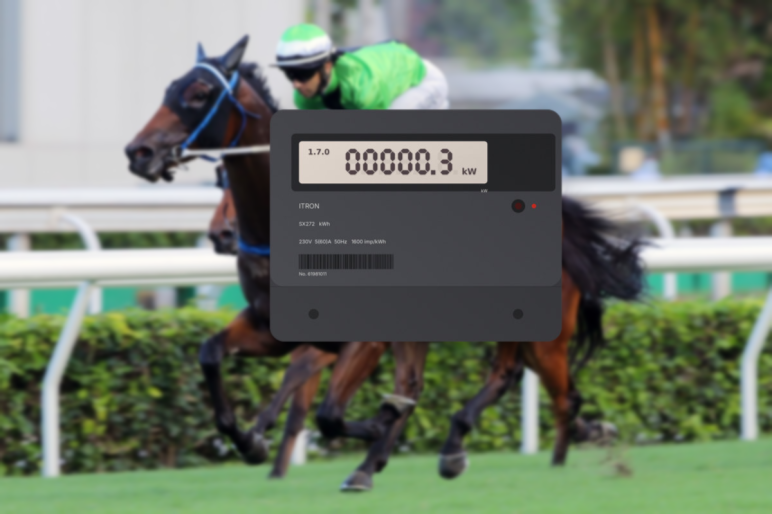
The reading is 0.3 kW
